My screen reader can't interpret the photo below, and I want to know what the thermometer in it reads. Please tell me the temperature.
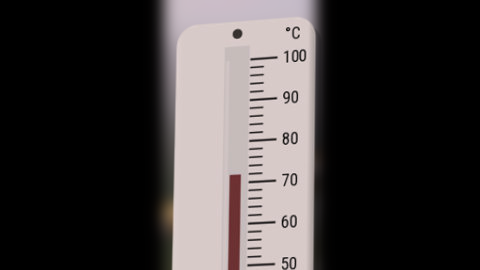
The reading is 72 °C
